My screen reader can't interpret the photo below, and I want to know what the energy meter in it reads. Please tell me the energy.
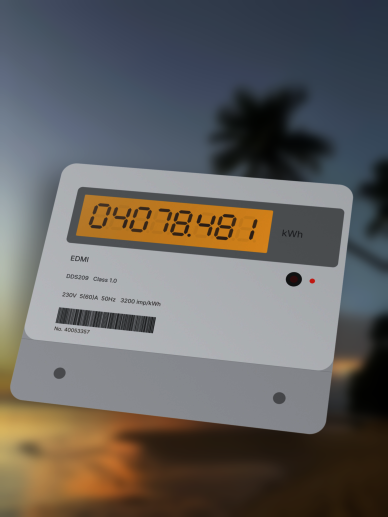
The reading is 4078.481 kWh
